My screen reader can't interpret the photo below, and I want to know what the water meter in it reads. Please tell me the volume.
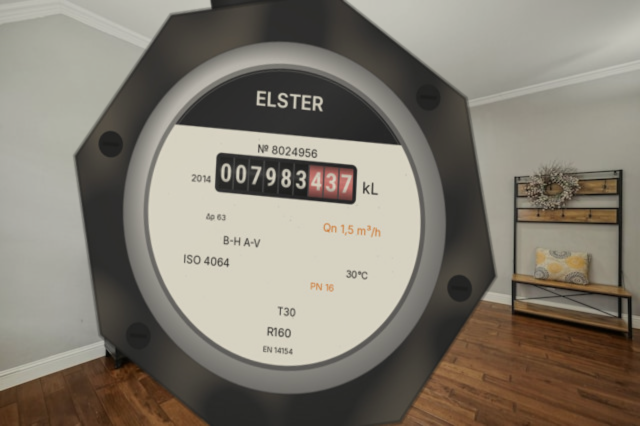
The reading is 7983.437 kL
